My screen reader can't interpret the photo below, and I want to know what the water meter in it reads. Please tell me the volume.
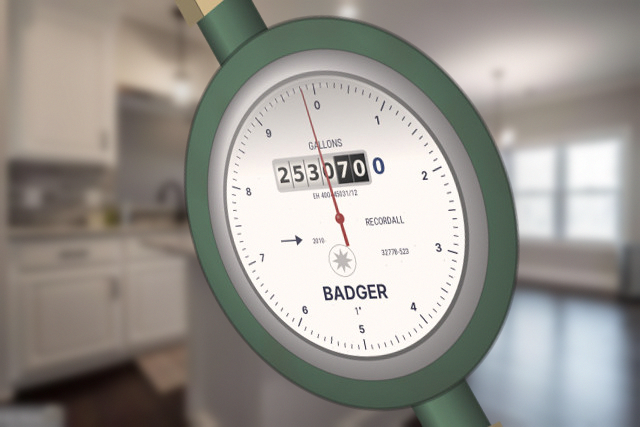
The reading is 2530699.8 gal
